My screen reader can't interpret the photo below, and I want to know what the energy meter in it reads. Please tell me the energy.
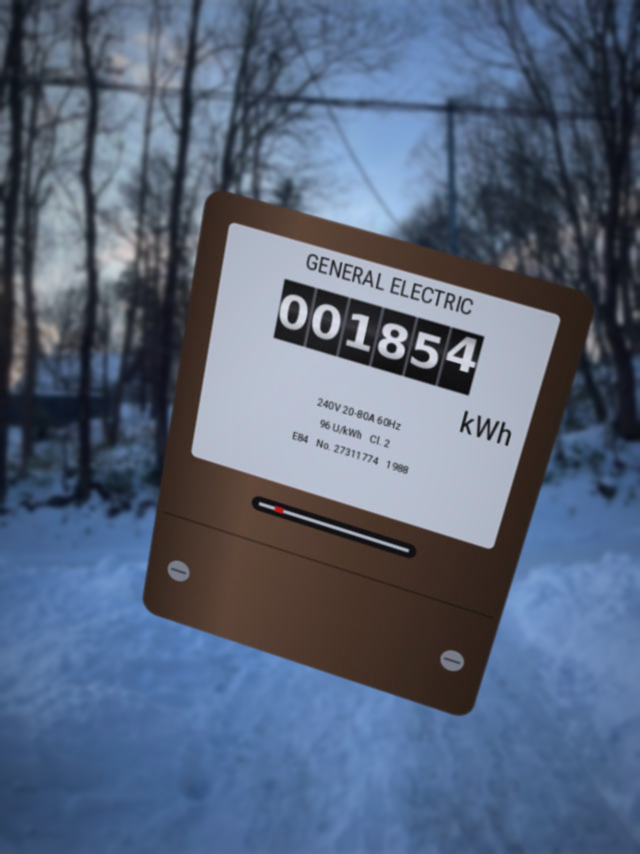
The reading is 1854 kWh
